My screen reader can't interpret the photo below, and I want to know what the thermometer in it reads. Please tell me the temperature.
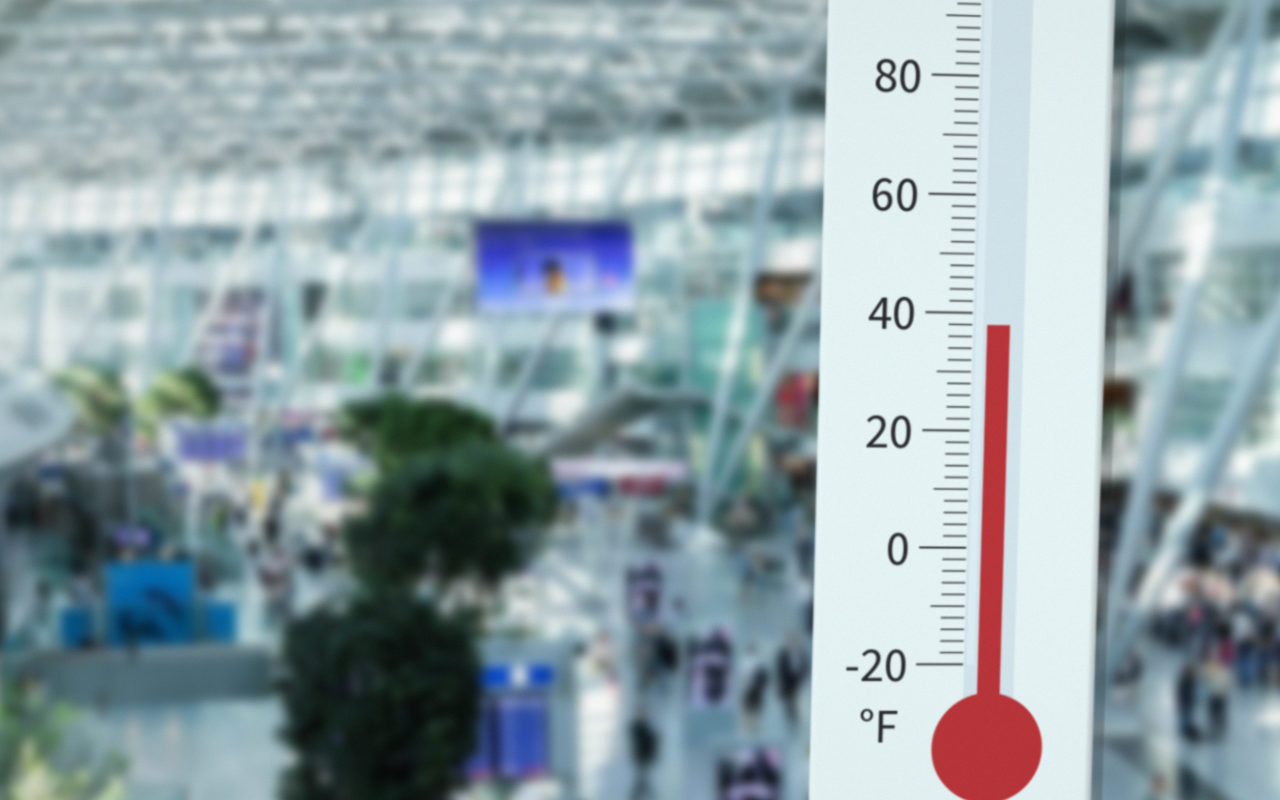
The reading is 38 °F
